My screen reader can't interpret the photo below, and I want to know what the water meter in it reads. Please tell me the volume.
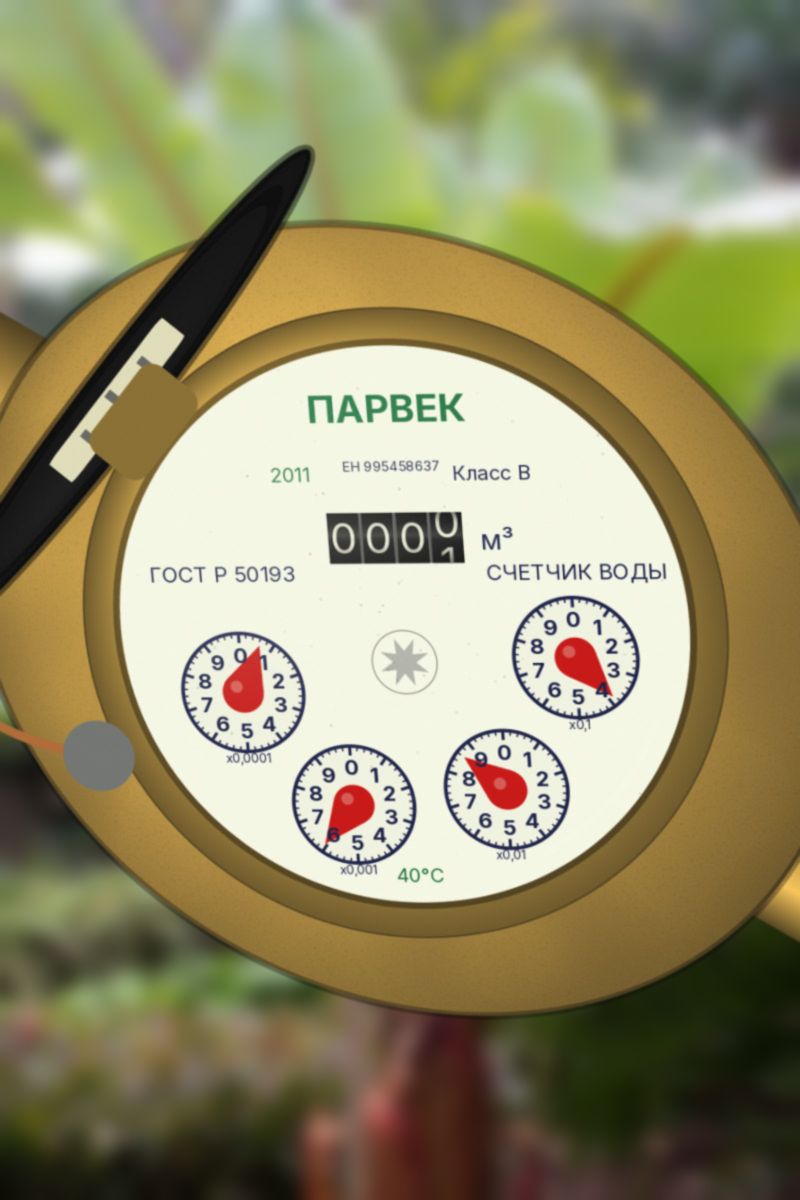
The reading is 0.3860 m³
